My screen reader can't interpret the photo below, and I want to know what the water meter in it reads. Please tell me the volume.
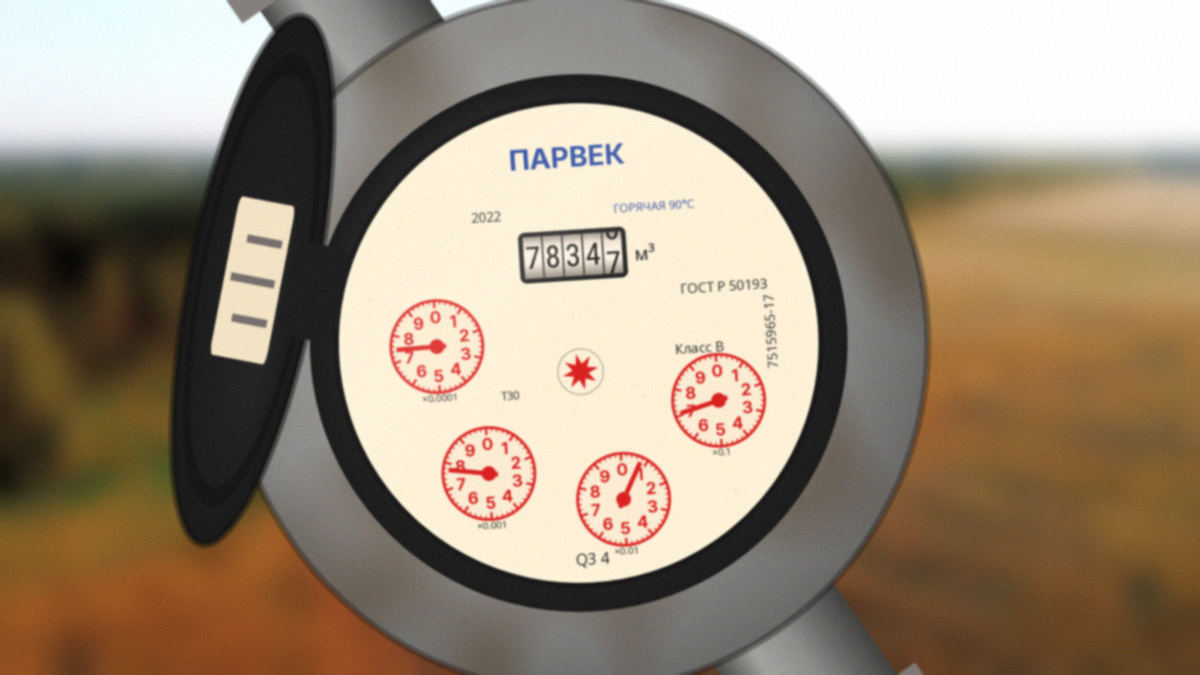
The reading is 78346.7077 m³
